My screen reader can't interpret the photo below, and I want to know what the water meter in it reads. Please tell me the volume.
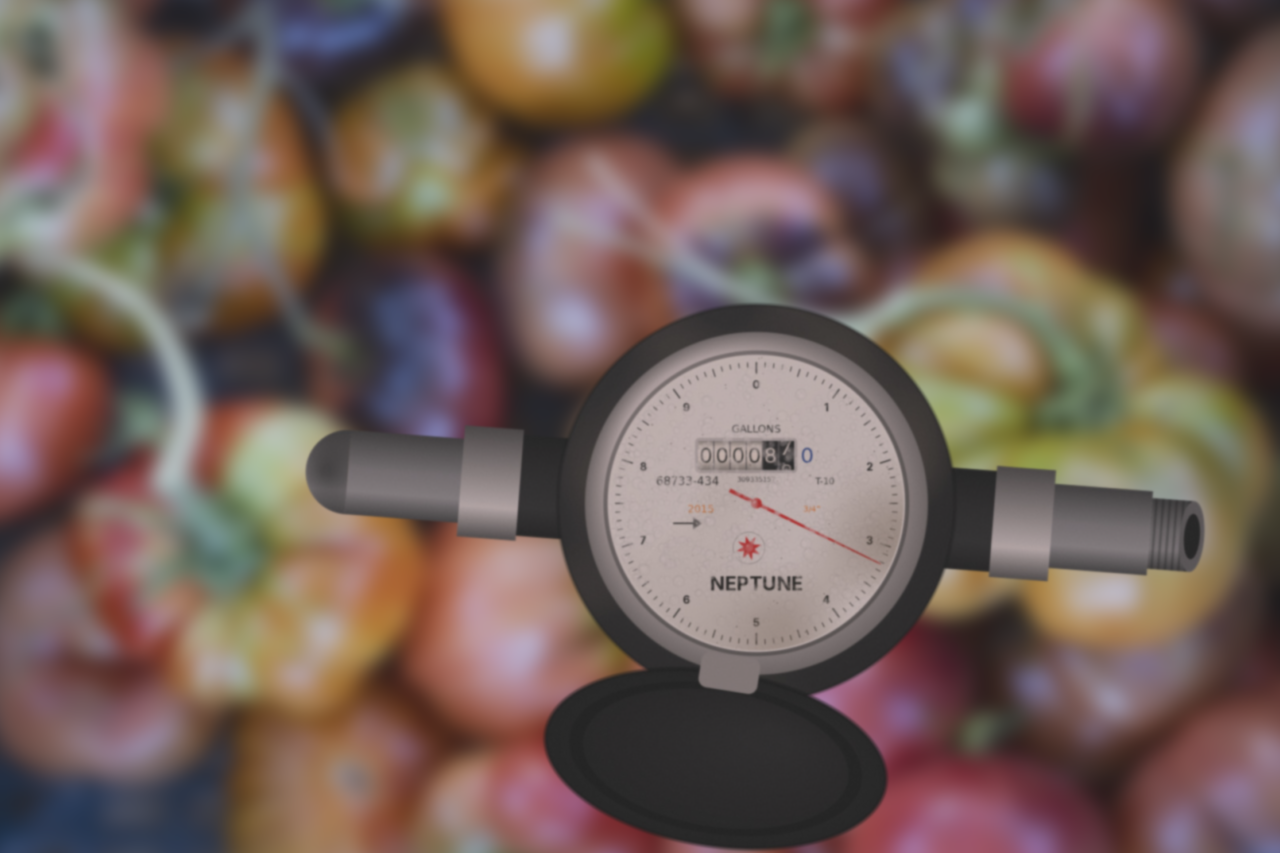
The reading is 873.2 gal
